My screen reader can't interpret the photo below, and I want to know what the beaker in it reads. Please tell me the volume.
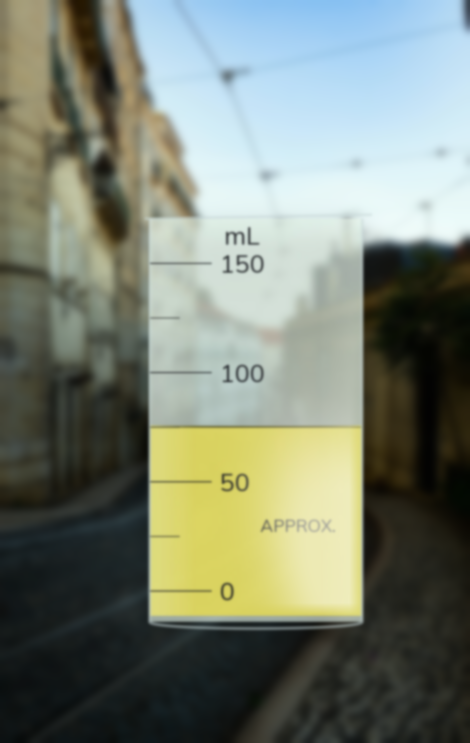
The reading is 75 mL
